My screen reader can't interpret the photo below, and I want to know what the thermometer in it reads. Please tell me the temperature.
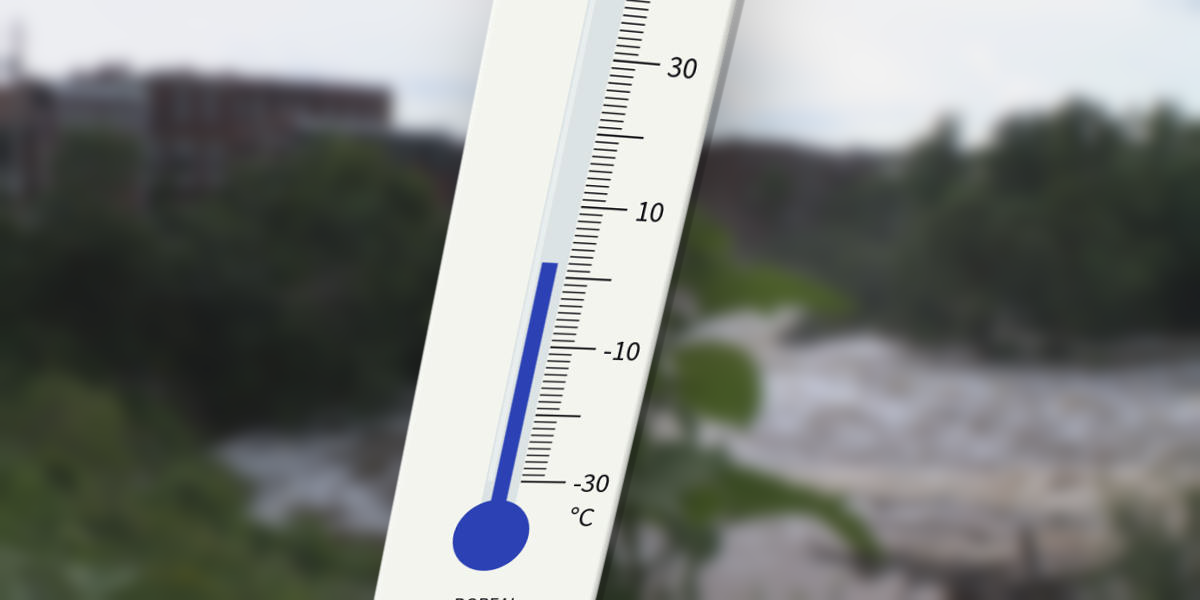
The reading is 2 °C
